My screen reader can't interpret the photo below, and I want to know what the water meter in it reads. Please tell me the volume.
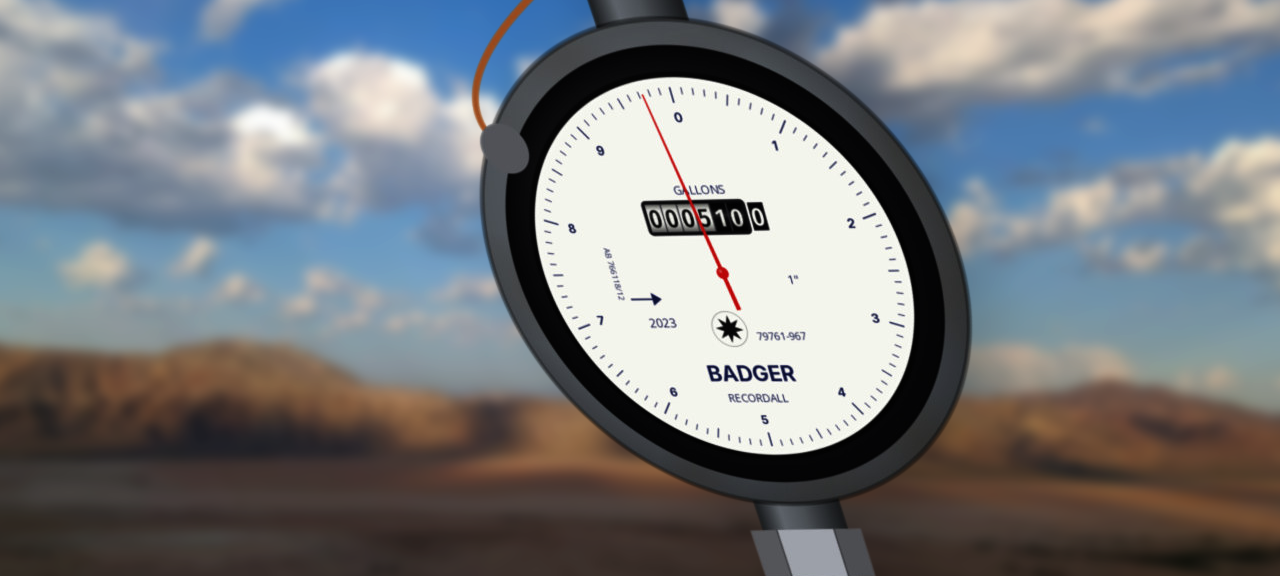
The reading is 5099.7 gal
